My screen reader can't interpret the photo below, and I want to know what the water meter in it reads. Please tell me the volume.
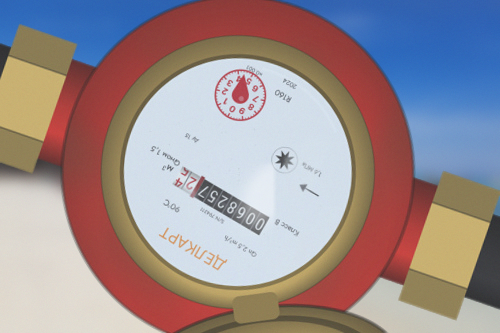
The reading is 68257.244 m³
